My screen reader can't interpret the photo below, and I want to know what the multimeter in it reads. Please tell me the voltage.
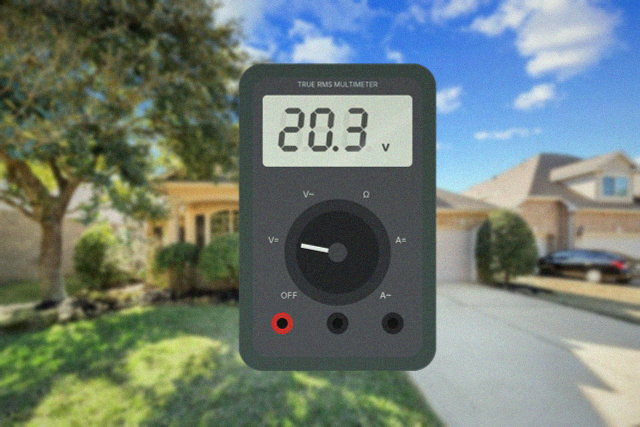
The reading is 20.3 V
